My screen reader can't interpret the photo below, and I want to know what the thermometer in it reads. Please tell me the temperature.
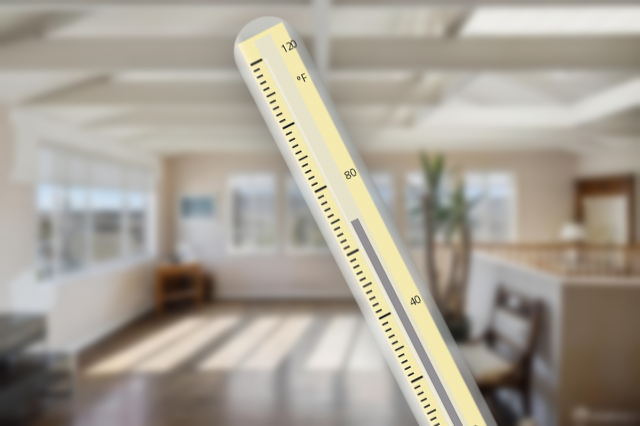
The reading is 68 °F
